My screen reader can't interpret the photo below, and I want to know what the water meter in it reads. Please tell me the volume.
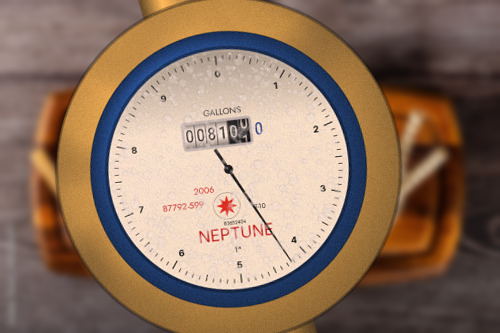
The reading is 81004.2 gal
